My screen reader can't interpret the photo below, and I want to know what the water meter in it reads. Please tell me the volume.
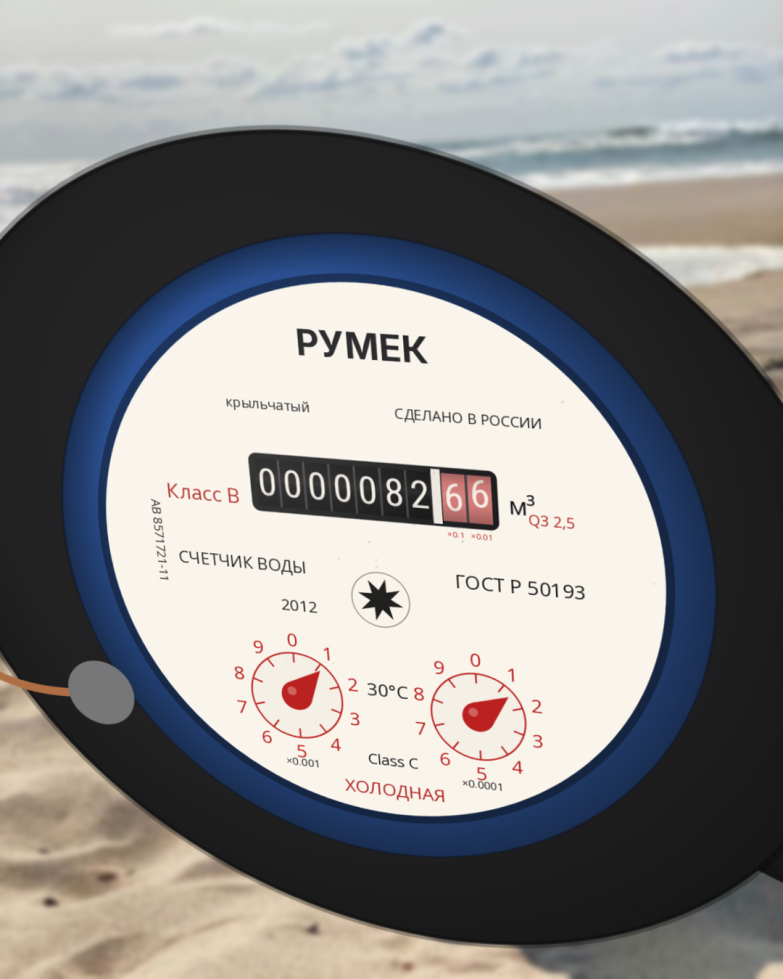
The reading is 82.6611 m³
